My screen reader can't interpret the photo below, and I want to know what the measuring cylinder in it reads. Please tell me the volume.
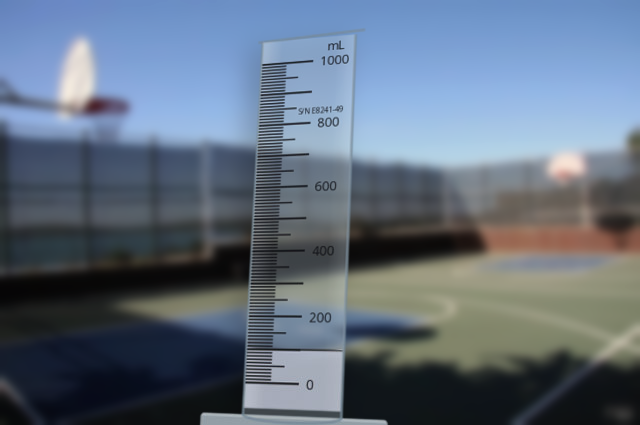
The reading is 100 mL
